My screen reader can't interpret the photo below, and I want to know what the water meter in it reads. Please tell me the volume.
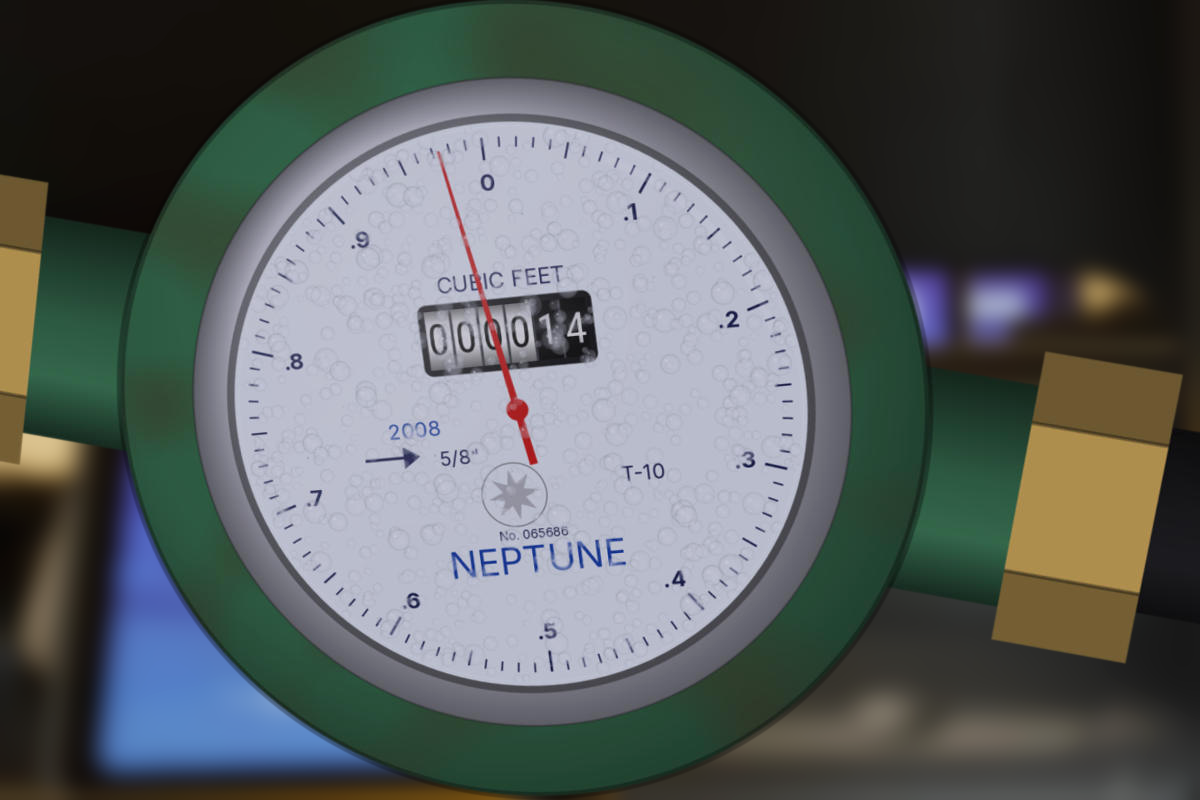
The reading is 13.97 ft³
